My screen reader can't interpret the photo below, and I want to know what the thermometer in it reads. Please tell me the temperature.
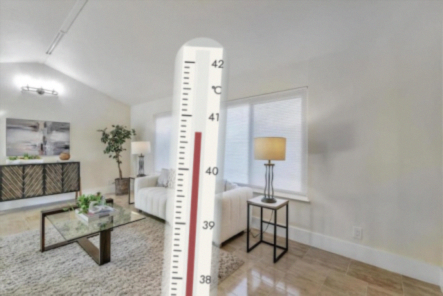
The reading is 40.7 °C
